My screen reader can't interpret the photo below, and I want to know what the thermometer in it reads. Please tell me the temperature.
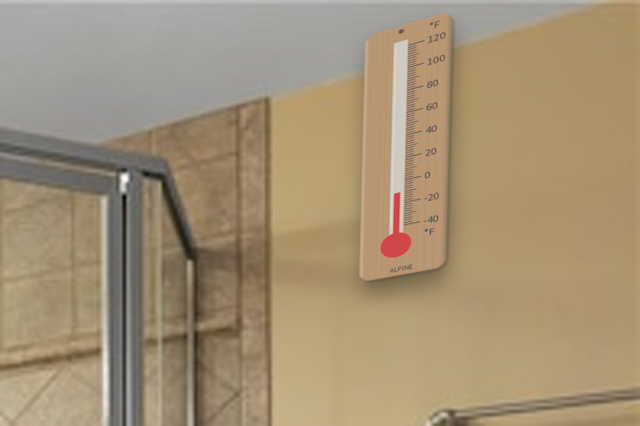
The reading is -10 °F
